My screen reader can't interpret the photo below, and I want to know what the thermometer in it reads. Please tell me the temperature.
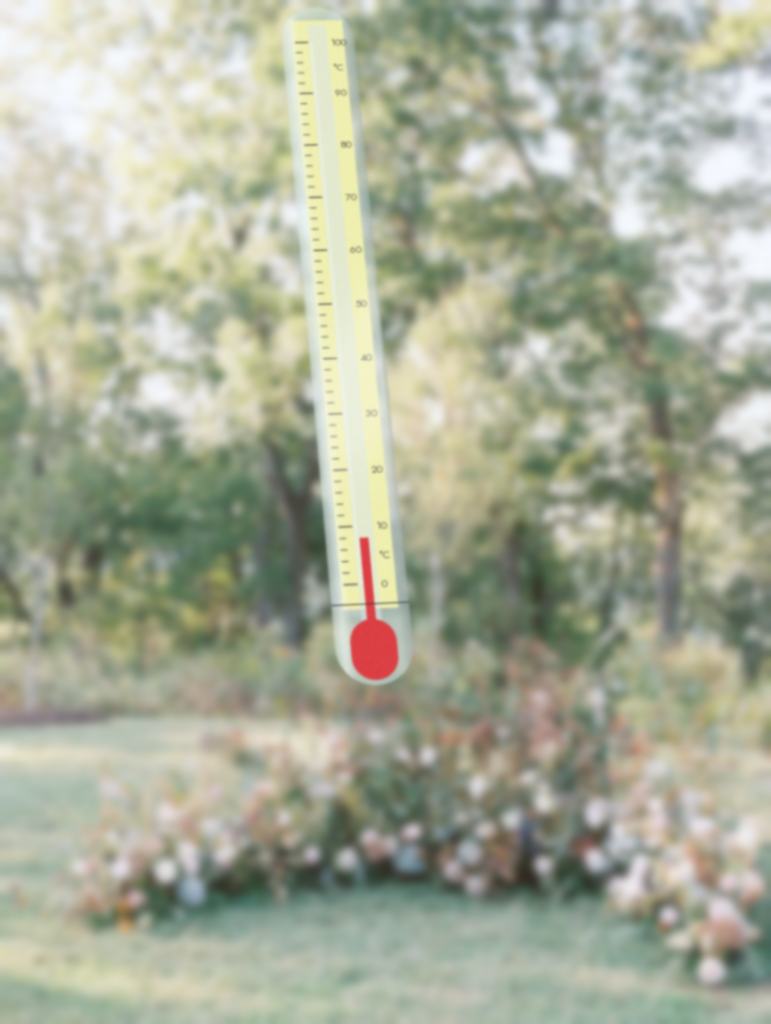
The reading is 8 °C
